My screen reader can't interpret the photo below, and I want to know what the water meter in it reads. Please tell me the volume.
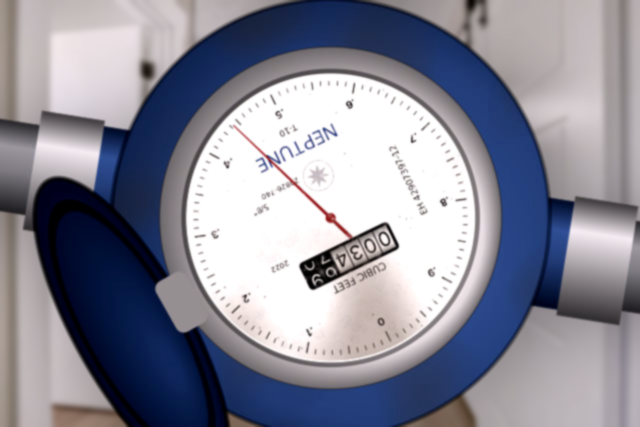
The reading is 3469.44 ft³
